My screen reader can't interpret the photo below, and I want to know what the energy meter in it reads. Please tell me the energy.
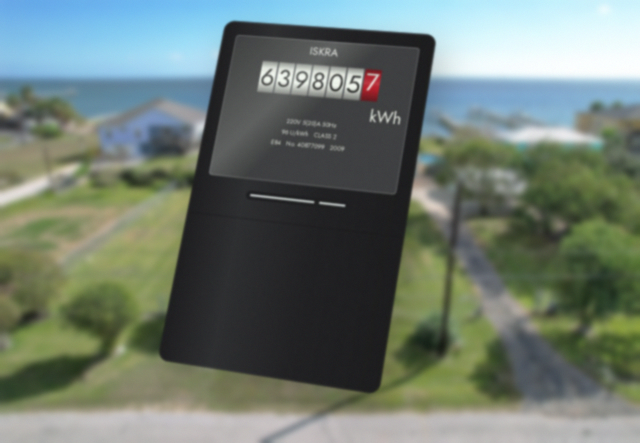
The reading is 639805.7 kWh
